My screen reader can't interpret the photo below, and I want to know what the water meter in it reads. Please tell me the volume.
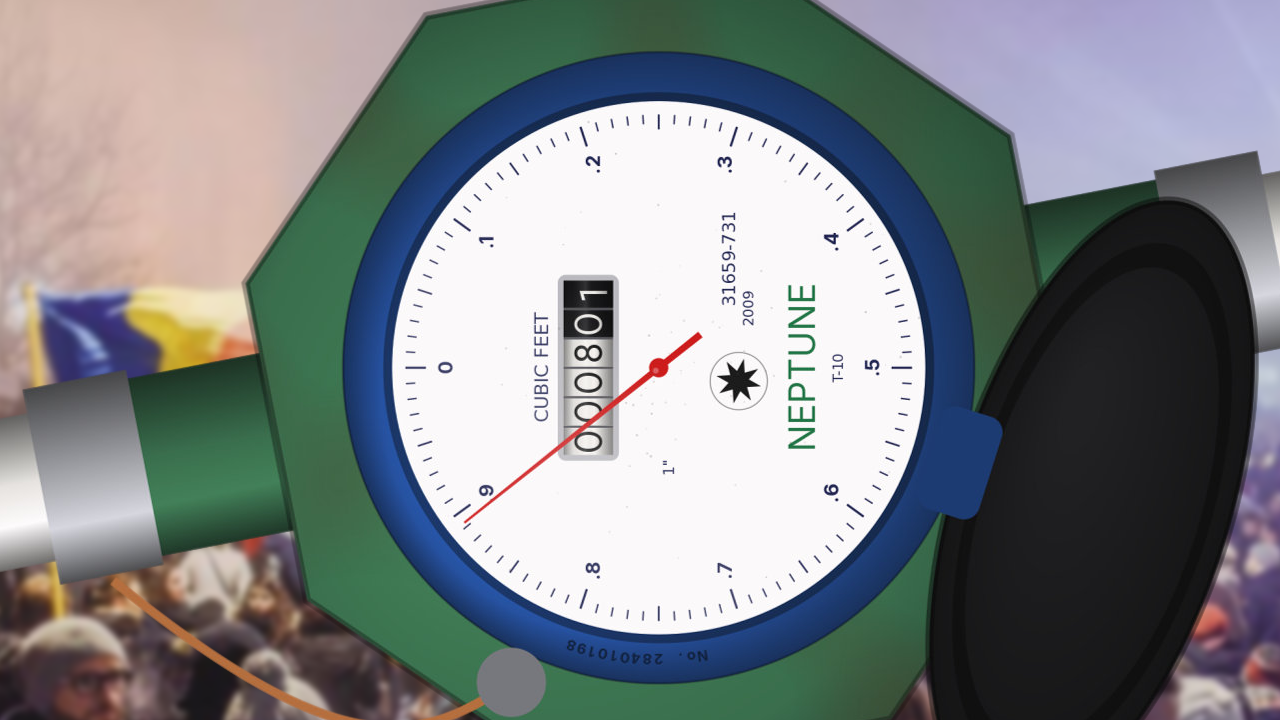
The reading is 800.89 ft³
